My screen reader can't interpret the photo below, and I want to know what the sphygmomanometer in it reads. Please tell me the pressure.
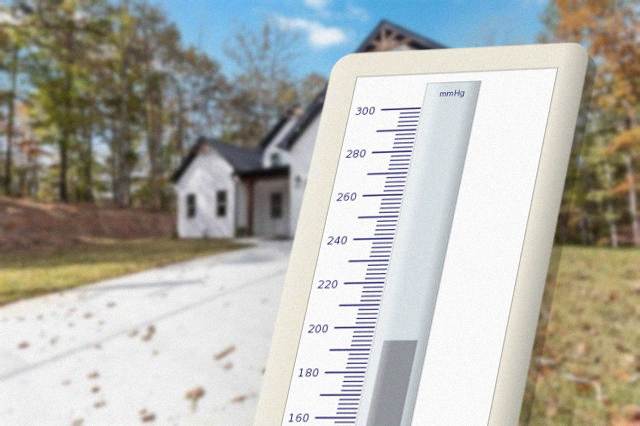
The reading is 194 mmHg
